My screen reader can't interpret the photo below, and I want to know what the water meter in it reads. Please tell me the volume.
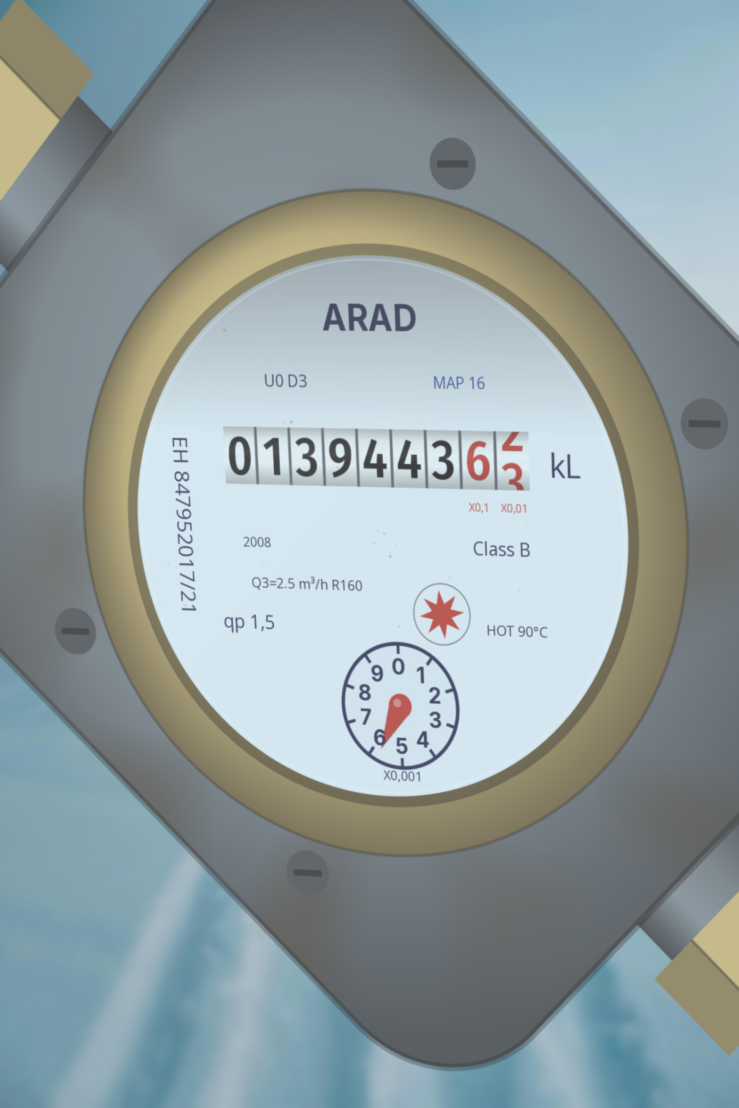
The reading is 139443.625 kL
